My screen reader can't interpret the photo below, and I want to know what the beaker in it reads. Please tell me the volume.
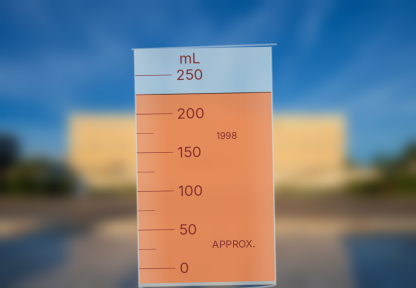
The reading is 225 mL
